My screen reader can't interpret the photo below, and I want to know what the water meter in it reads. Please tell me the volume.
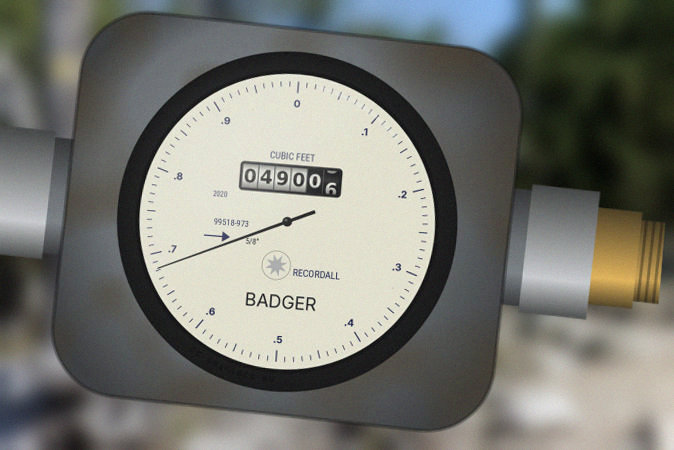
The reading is 49005.68 ft³
